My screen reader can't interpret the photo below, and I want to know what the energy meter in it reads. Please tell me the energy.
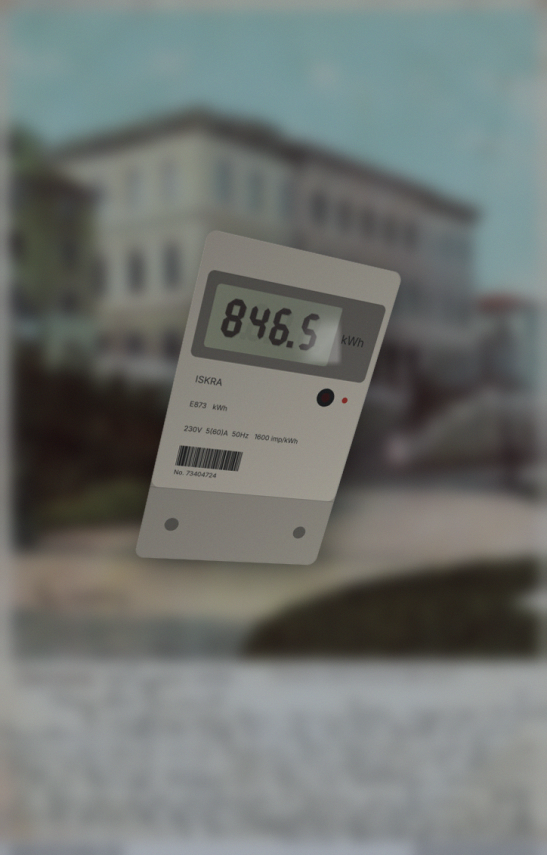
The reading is 846.5 kWh
